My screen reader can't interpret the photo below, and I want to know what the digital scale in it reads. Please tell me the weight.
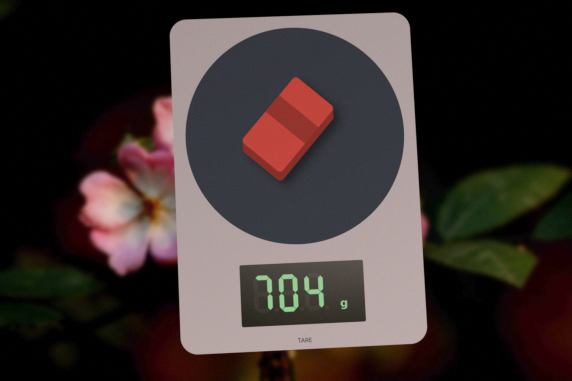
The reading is 704 g
